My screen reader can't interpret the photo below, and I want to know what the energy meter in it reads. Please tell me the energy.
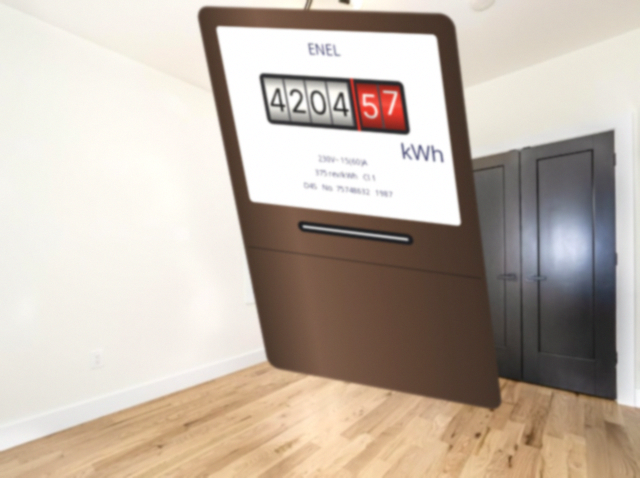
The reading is 4204.57 kWh
